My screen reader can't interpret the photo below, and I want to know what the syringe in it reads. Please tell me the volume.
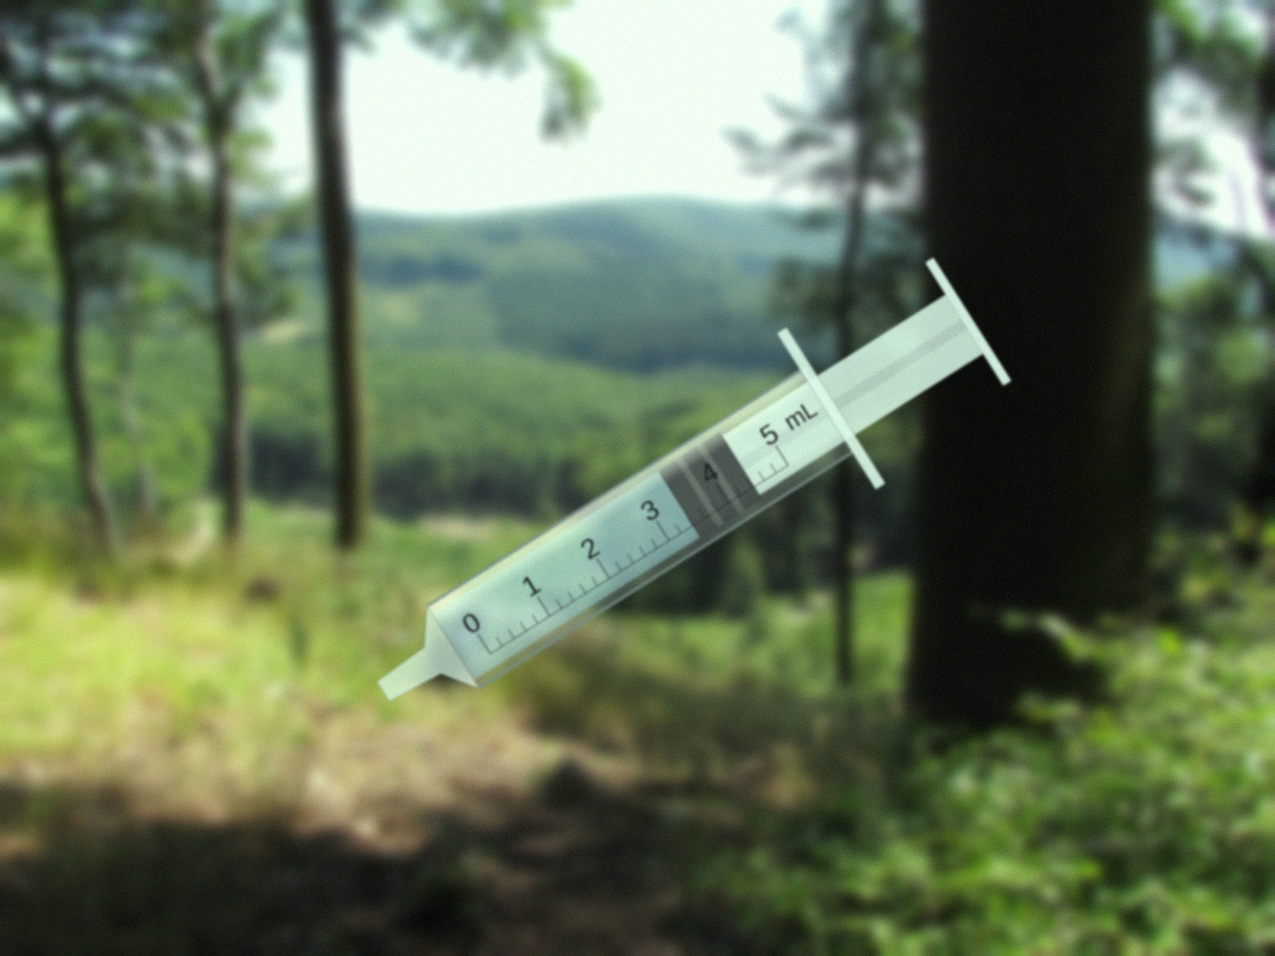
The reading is 3.4 mL
